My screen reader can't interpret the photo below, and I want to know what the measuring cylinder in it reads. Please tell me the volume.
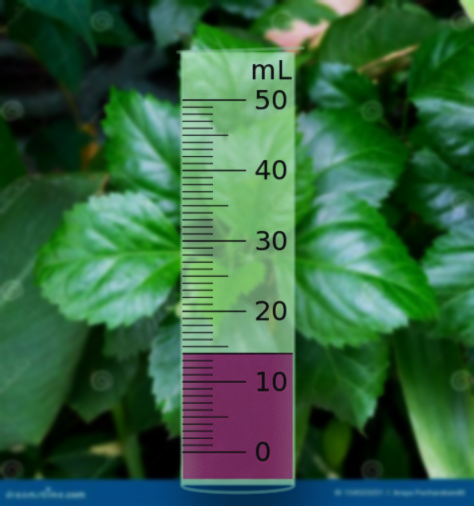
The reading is 14 mL
